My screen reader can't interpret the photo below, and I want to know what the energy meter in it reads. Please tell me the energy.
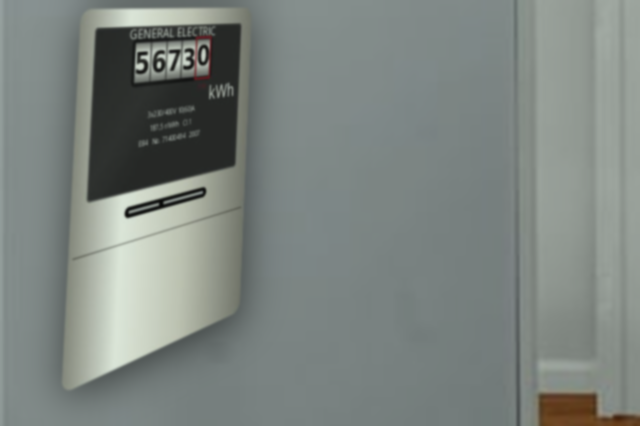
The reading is 5673.0 kWh
